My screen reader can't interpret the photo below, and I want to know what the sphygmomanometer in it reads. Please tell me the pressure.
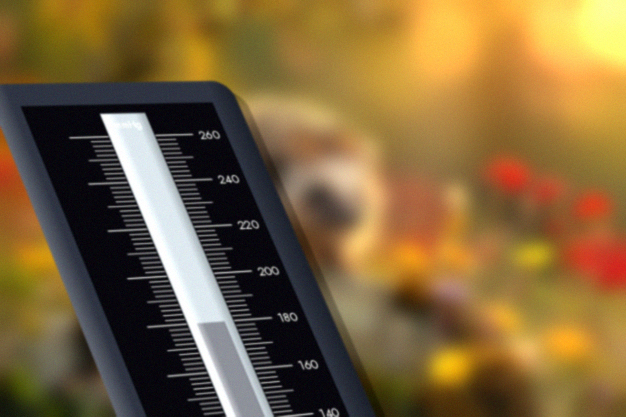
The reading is 180 mmHg
